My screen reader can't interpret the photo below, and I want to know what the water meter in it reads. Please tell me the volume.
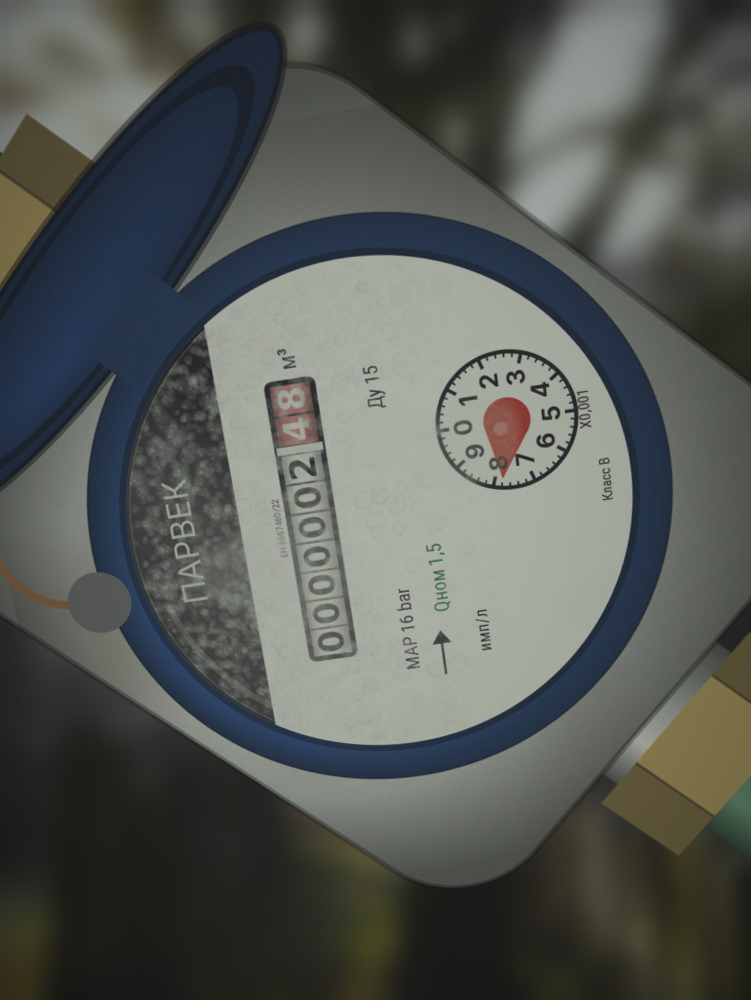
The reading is 2.487 m³
